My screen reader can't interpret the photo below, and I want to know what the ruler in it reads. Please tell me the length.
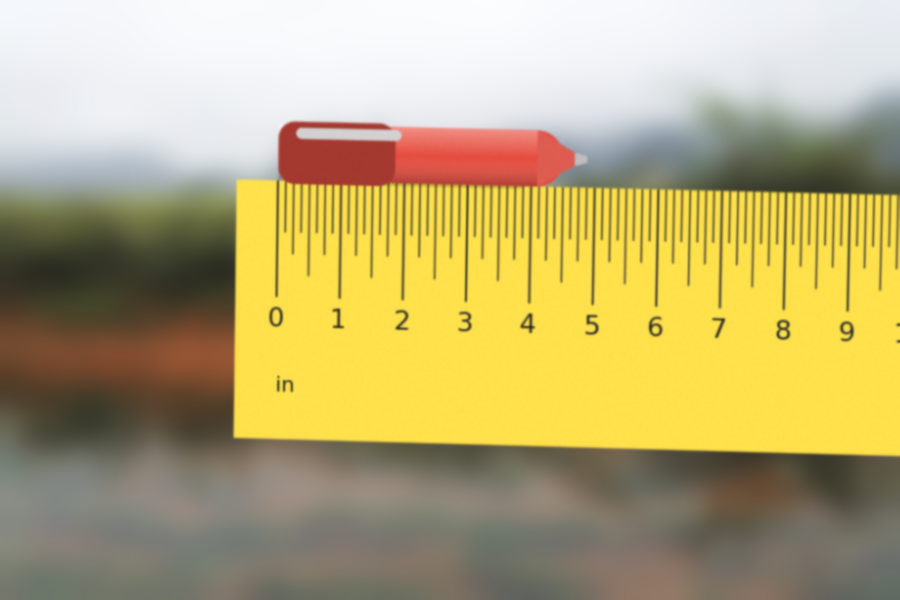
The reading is 4.875 in
